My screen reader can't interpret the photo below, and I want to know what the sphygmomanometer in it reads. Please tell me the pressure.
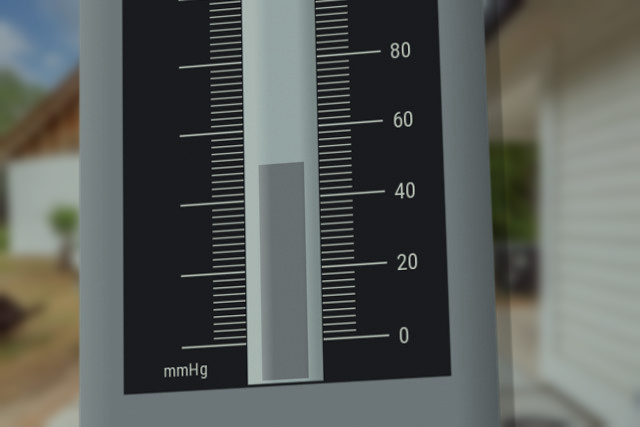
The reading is 50 mmHg
